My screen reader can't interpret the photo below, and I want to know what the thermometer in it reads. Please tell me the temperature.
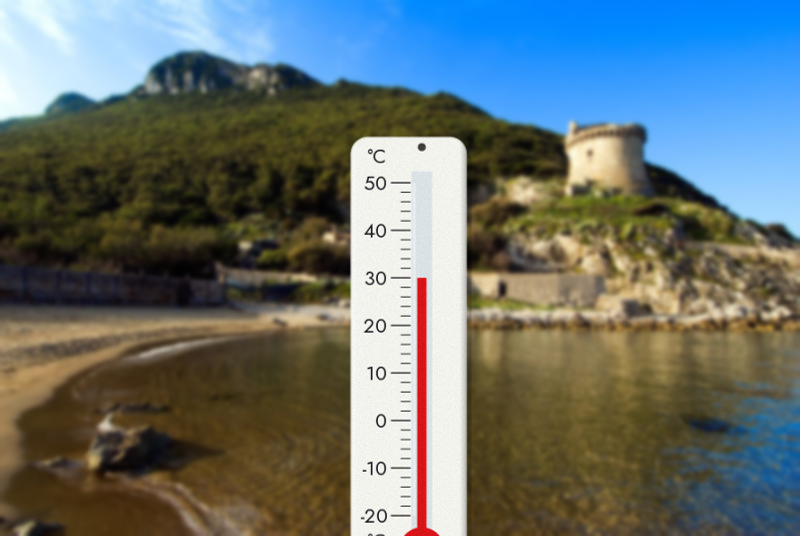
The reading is 30 °C
